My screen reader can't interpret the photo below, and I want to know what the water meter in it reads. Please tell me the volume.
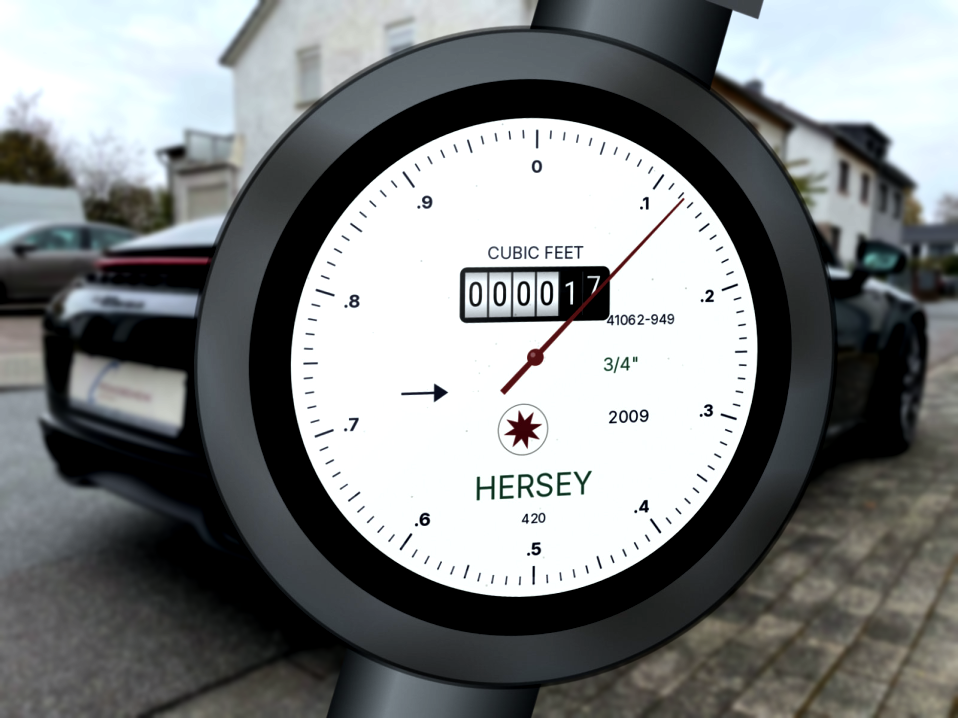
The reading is 17.12 ft³
